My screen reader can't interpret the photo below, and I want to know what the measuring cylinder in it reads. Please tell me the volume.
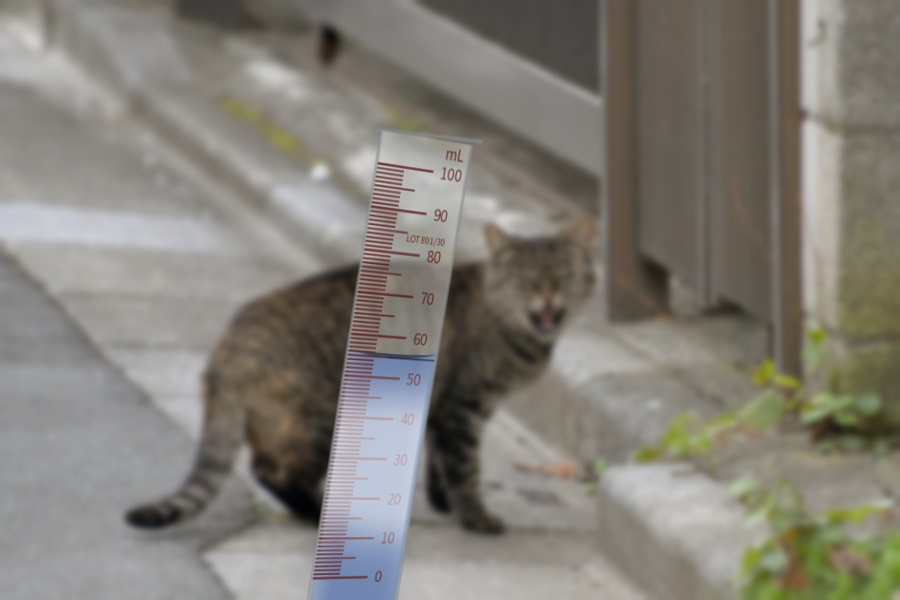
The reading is 55 mL
